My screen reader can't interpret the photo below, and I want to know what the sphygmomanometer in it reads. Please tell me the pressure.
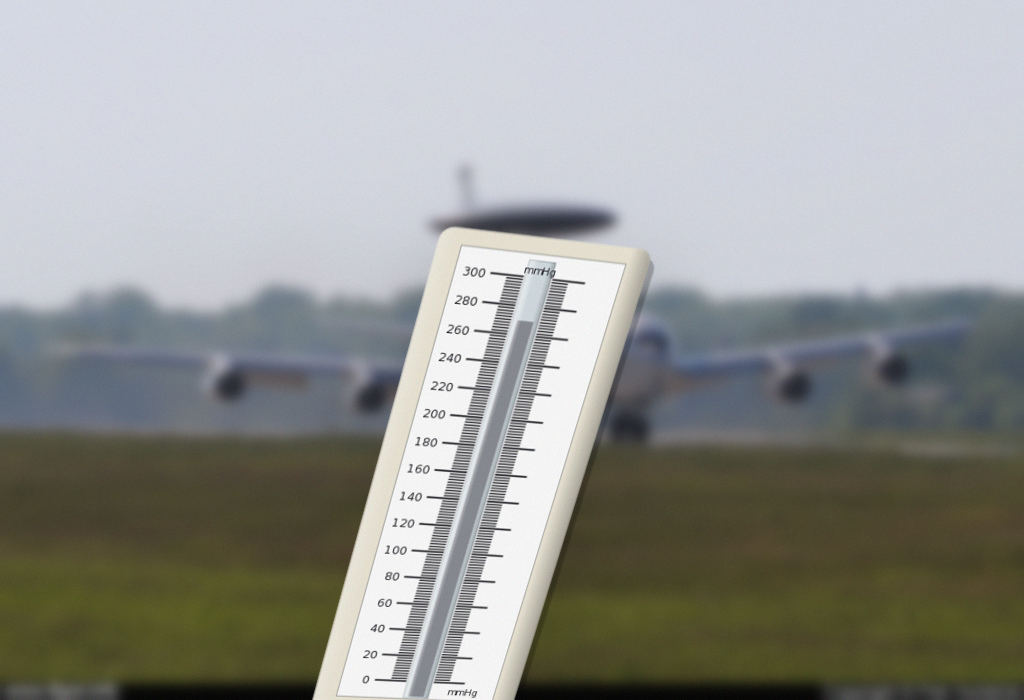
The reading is 270 mmHg
